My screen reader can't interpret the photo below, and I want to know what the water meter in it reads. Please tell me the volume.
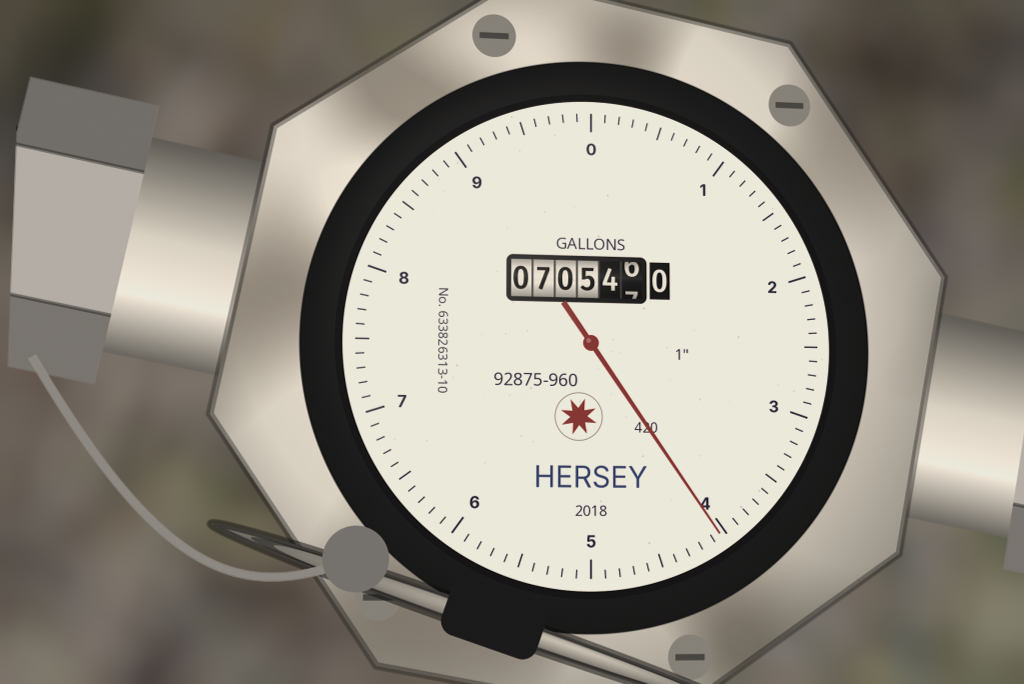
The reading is 705464.0 gal
